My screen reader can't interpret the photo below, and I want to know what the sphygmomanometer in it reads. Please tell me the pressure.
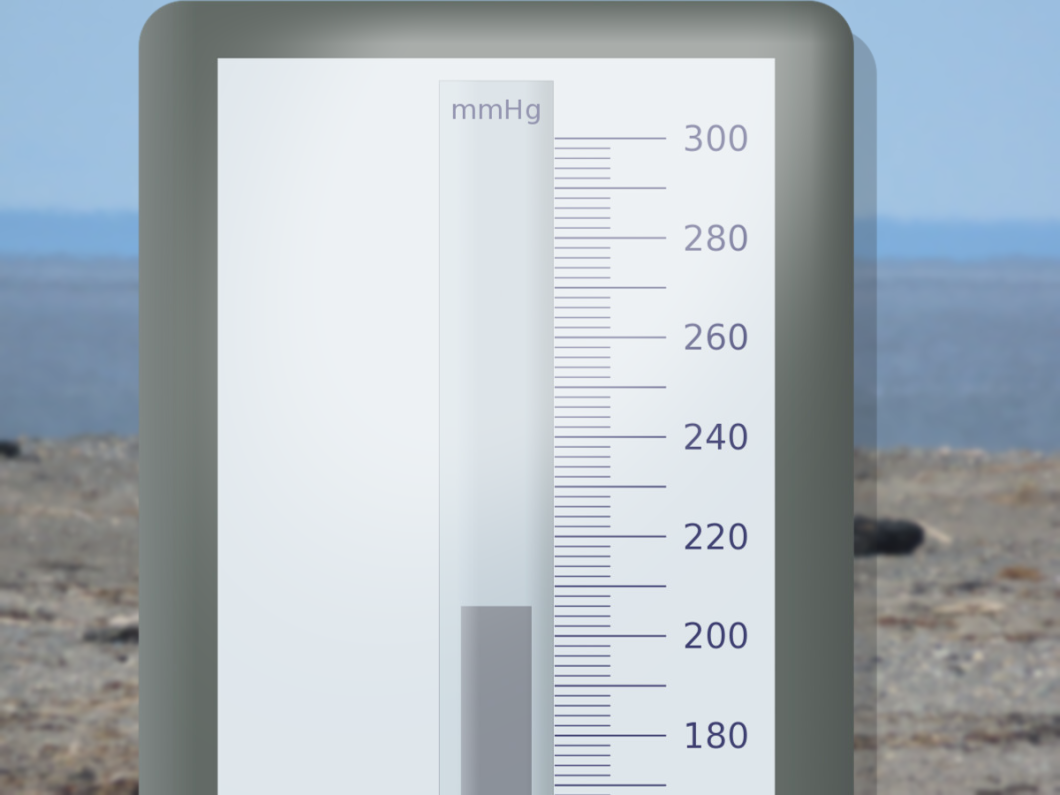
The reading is 206 mmHg
